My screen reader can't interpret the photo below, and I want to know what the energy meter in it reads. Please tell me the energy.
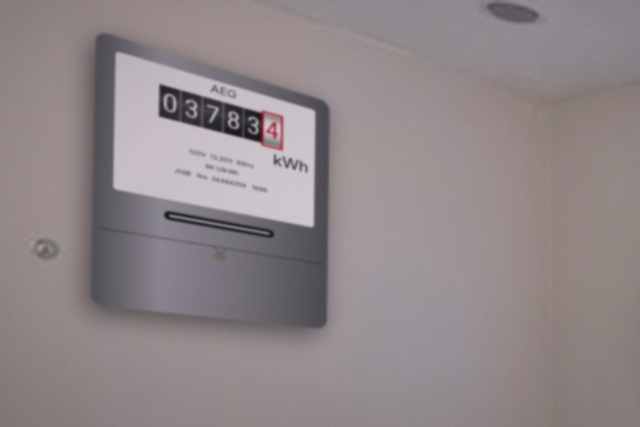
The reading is 3783.4 kWh
